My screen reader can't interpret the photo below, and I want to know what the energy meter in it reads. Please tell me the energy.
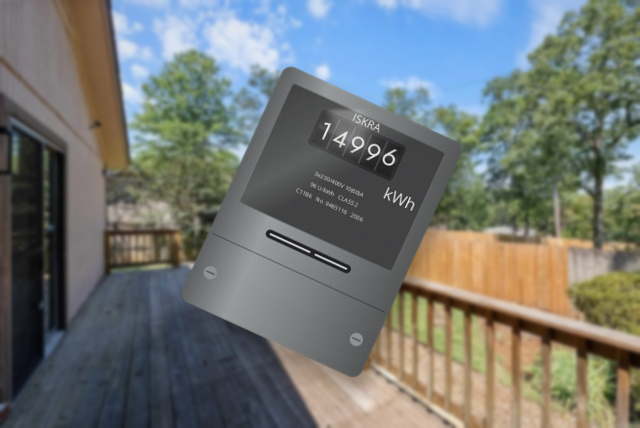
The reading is 14996 kWh
